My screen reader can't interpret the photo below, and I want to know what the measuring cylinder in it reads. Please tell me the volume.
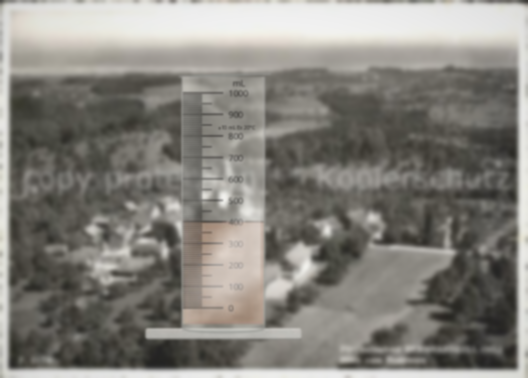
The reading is 400 mL
